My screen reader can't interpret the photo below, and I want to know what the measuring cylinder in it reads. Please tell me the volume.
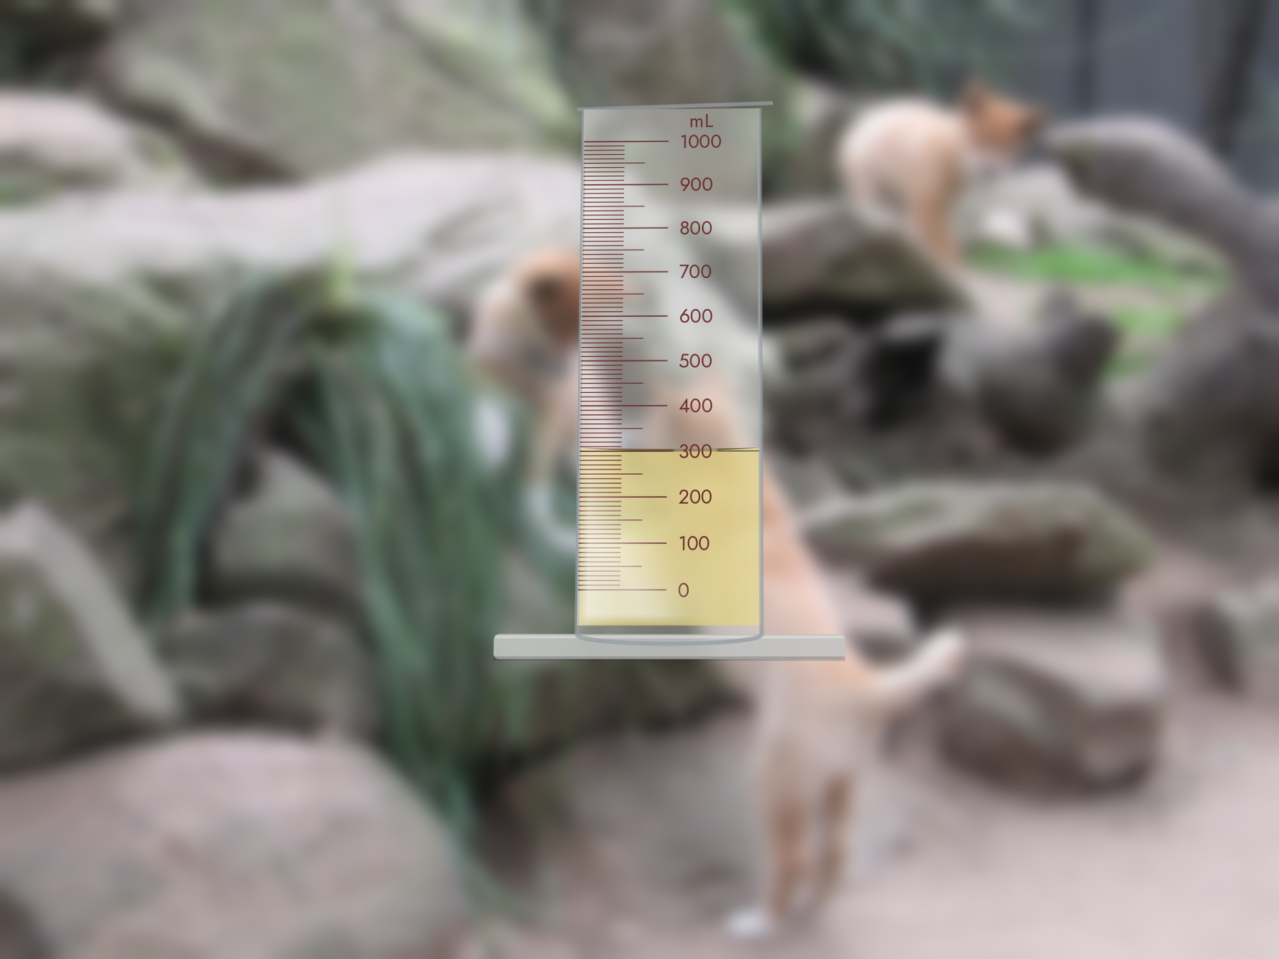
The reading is 300 mL
